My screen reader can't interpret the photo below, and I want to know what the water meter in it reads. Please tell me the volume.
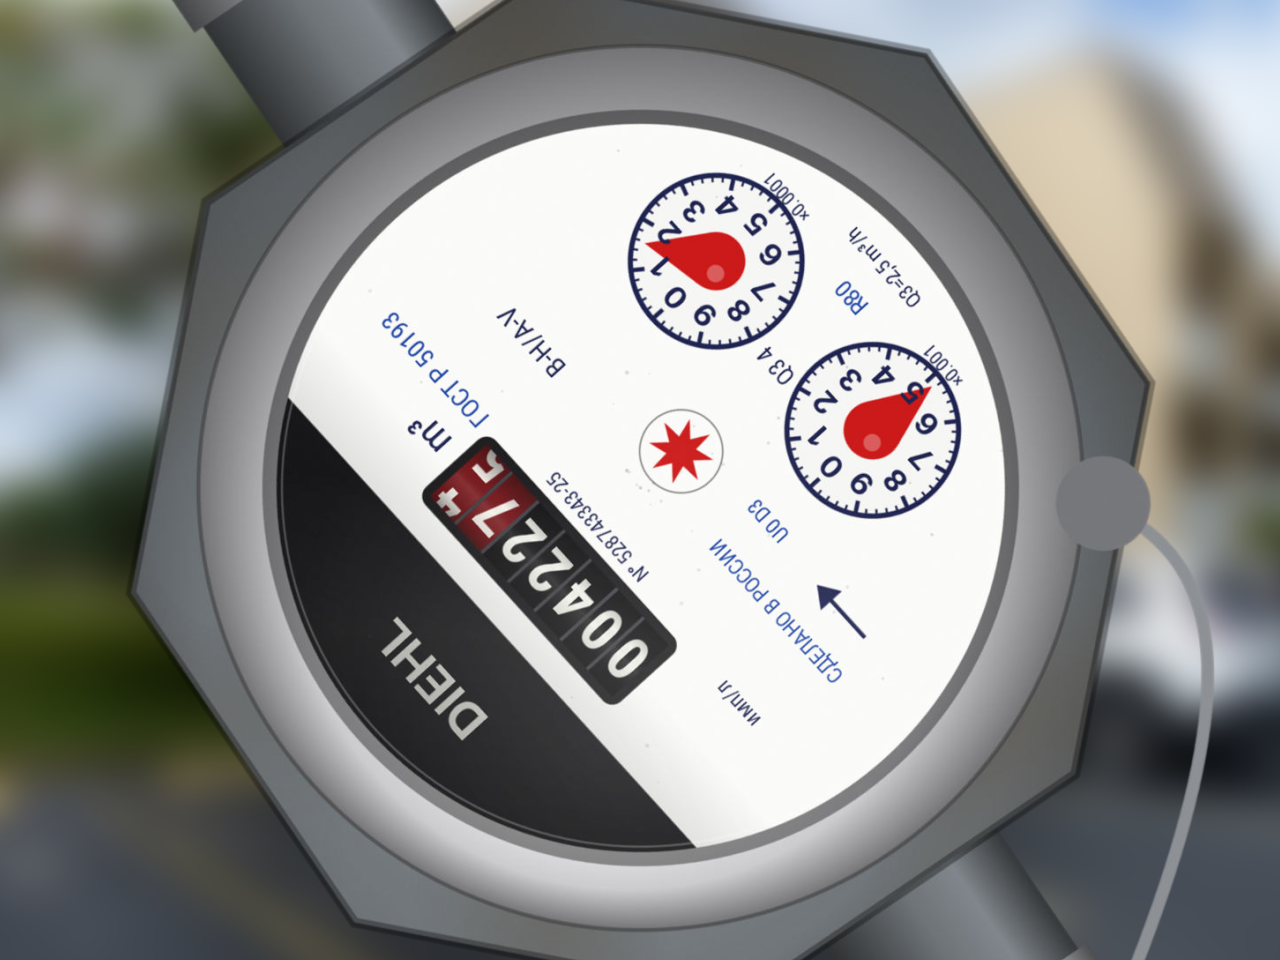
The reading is 422.7451 m³
